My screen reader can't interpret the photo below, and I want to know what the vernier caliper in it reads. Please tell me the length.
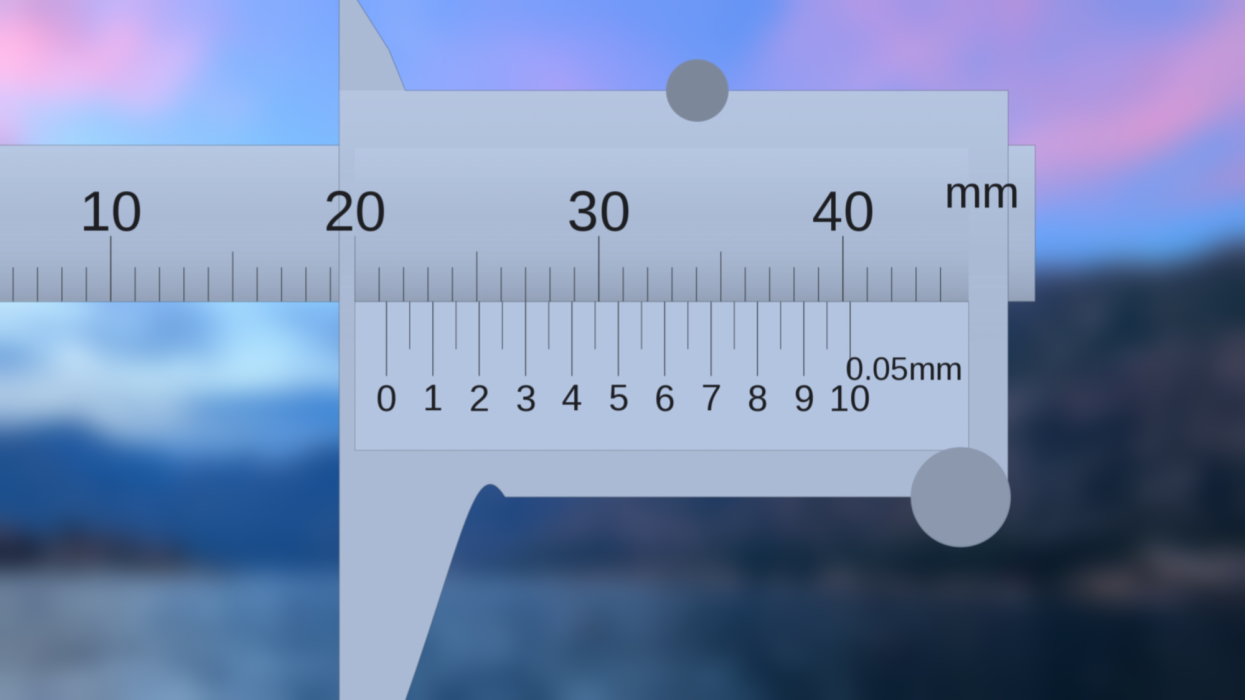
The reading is 21.30 mm
